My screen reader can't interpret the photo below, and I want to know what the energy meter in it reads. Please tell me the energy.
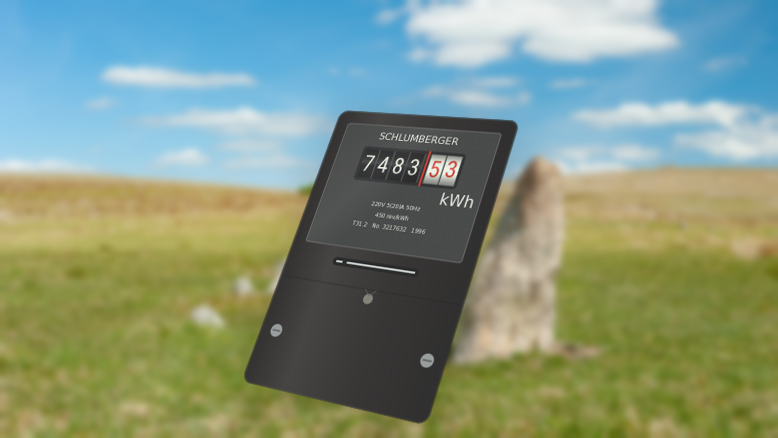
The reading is 7483.53 kWh
